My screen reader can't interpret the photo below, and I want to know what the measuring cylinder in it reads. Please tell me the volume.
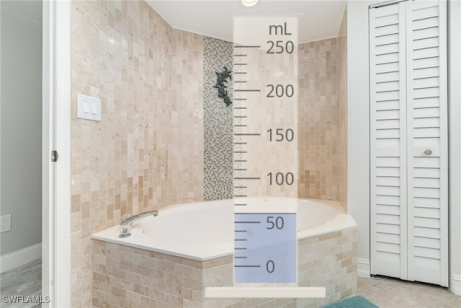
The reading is 60 mL
